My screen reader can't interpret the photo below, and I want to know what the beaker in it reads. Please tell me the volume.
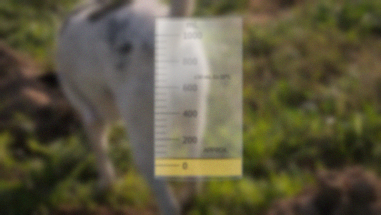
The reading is 50 mL
